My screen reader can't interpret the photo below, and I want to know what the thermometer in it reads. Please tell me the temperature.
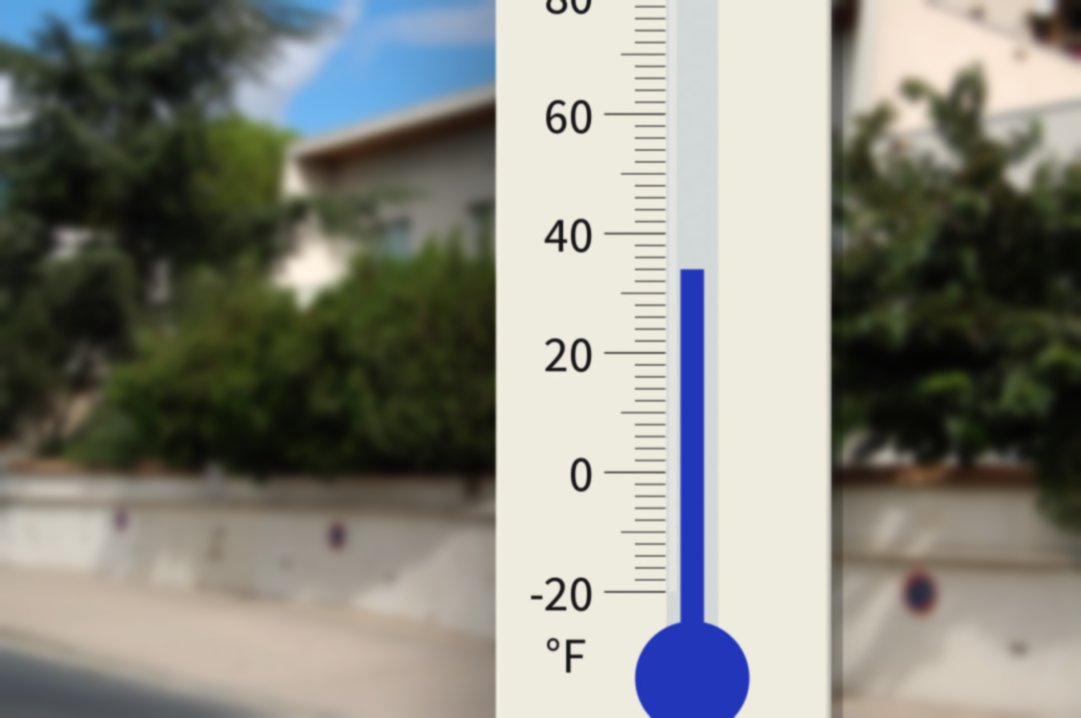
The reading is 34 °F
